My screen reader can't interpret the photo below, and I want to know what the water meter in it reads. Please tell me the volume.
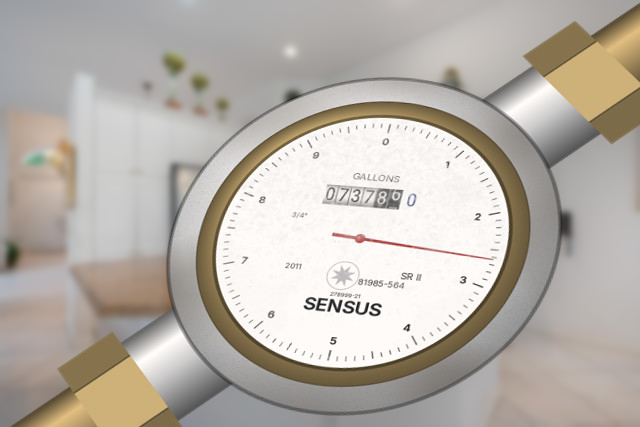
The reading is 737862.6 gal
